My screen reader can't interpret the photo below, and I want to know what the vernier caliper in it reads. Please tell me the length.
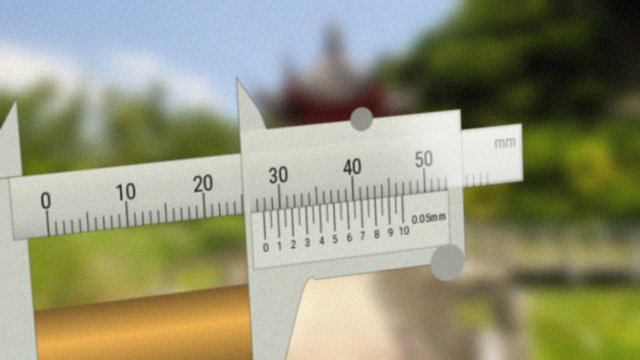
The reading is 27.8 mm
